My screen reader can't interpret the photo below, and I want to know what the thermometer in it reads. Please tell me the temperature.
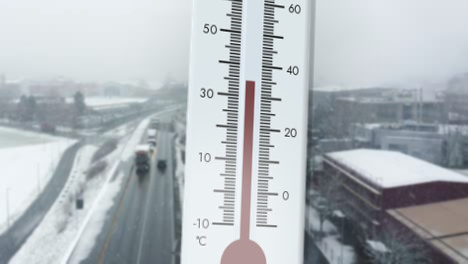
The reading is 35 °C
